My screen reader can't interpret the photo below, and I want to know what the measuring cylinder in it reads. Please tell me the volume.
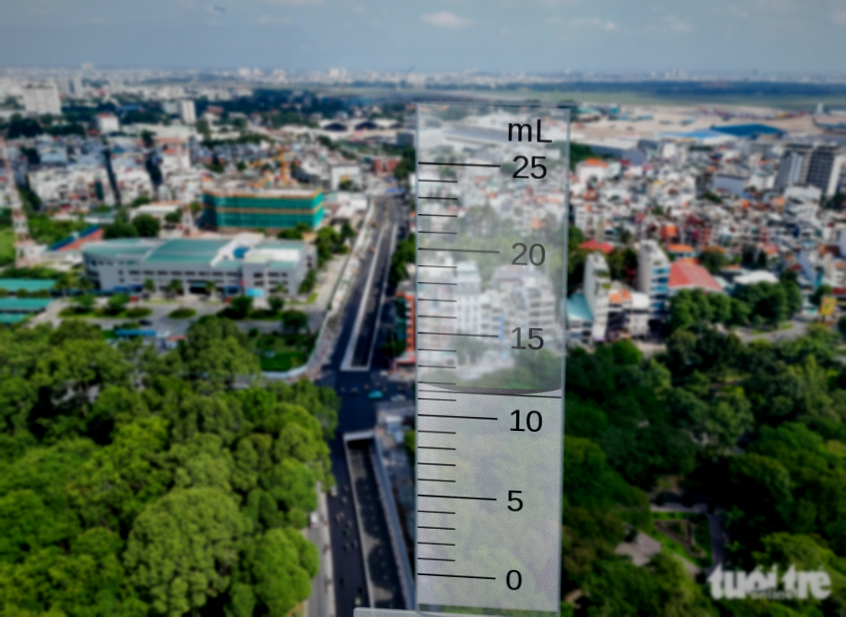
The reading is 11.5 mL
